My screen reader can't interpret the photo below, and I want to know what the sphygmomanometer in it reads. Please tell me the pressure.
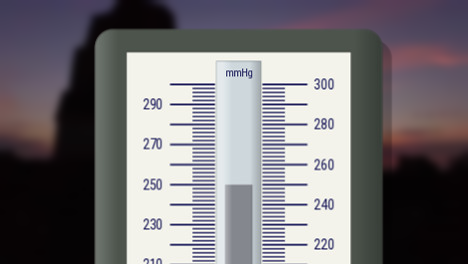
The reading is 250 mmHg
